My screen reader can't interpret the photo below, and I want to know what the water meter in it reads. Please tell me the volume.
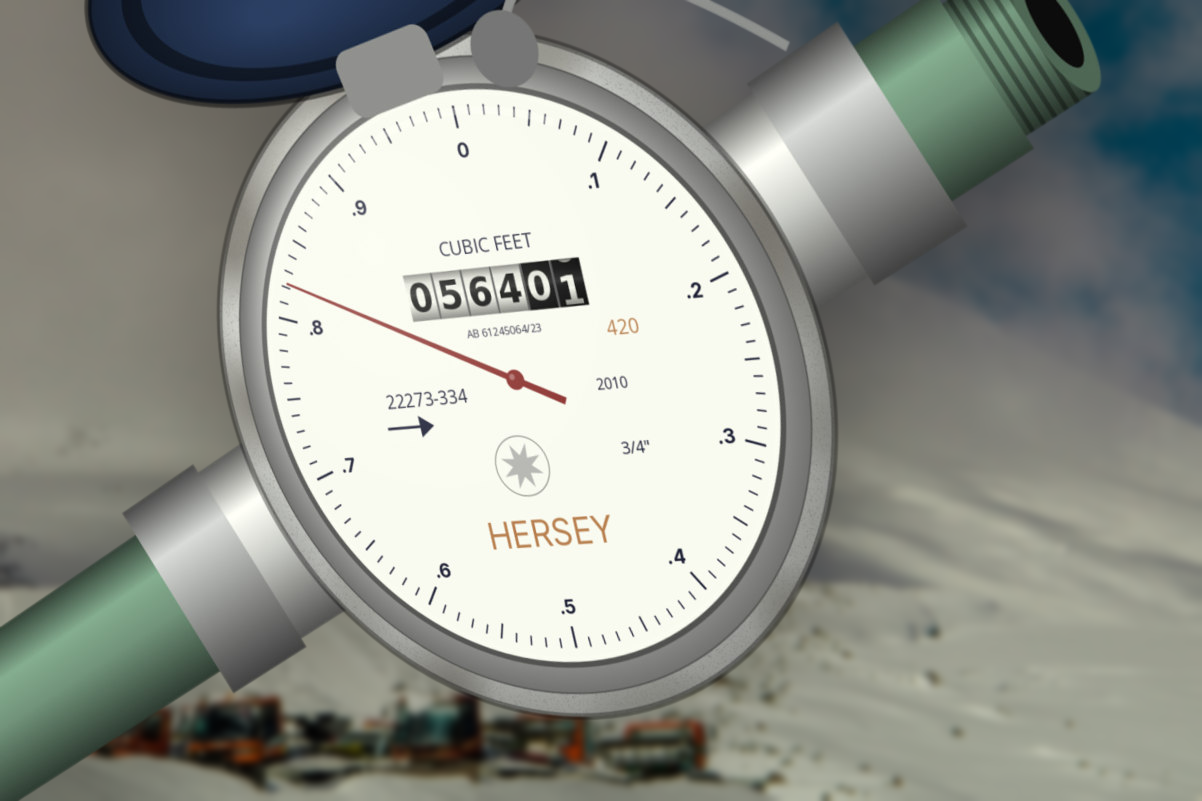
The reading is 56400.82 ft³
